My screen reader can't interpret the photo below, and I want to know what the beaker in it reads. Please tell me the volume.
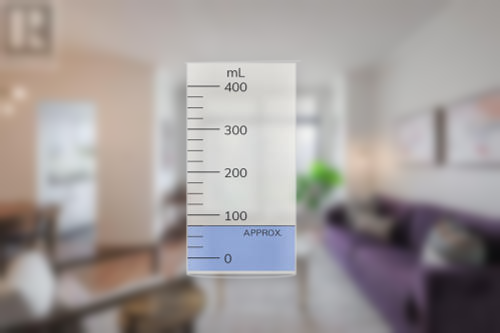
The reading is 75 mL
